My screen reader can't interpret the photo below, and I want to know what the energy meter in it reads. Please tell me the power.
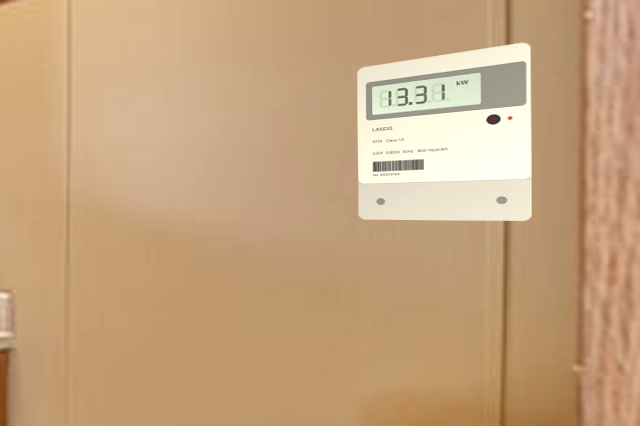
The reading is 13.31 kW
